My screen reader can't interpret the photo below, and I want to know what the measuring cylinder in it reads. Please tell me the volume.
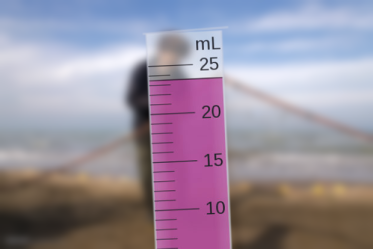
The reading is 23.5 mL
